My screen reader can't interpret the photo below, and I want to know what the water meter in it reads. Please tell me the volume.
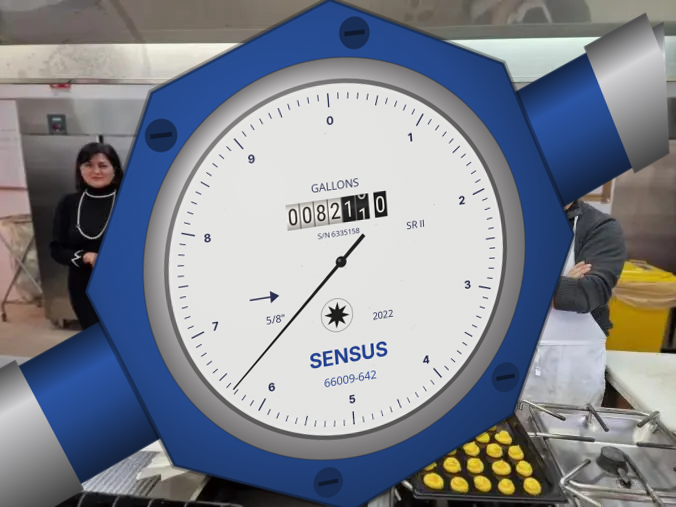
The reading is 82106.3 gal
